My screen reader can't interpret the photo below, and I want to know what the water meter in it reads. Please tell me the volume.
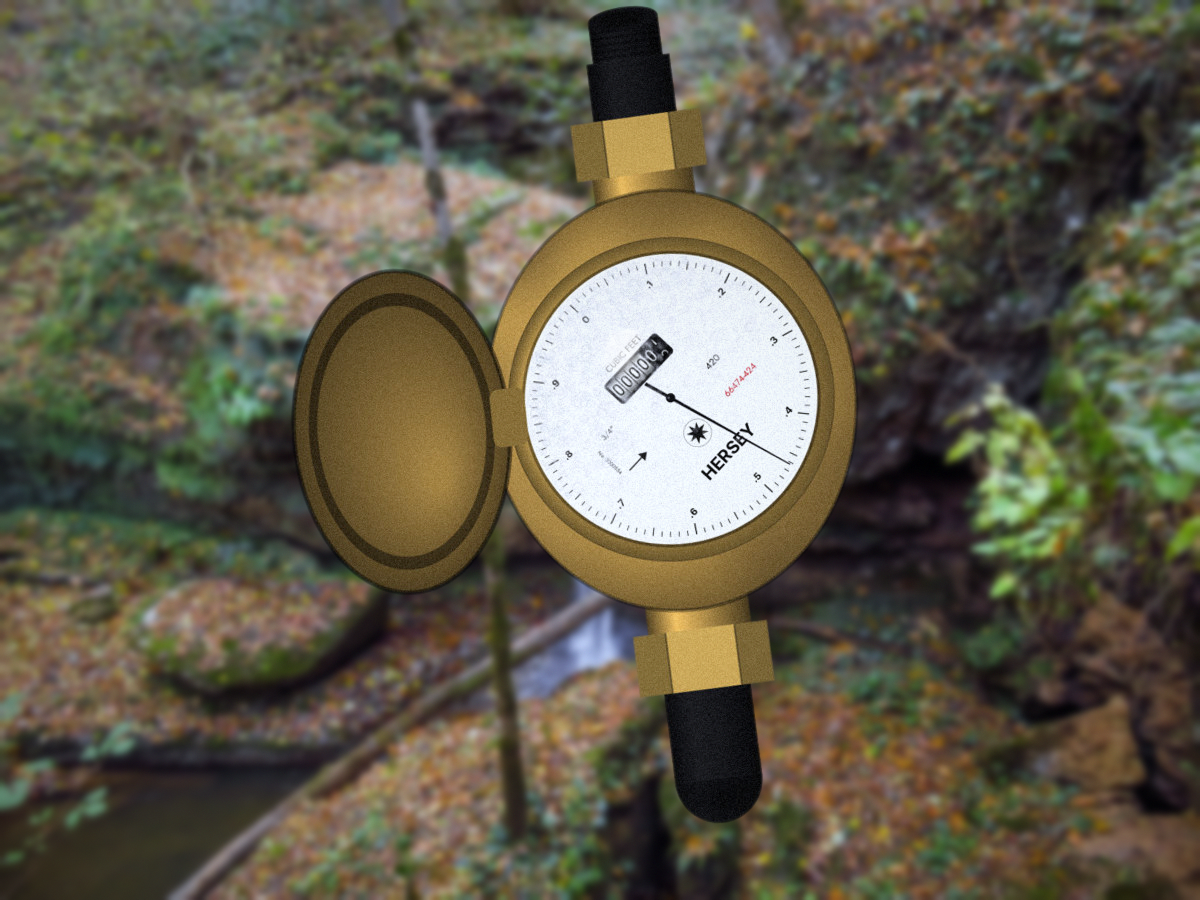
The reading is 1.46 ft³
